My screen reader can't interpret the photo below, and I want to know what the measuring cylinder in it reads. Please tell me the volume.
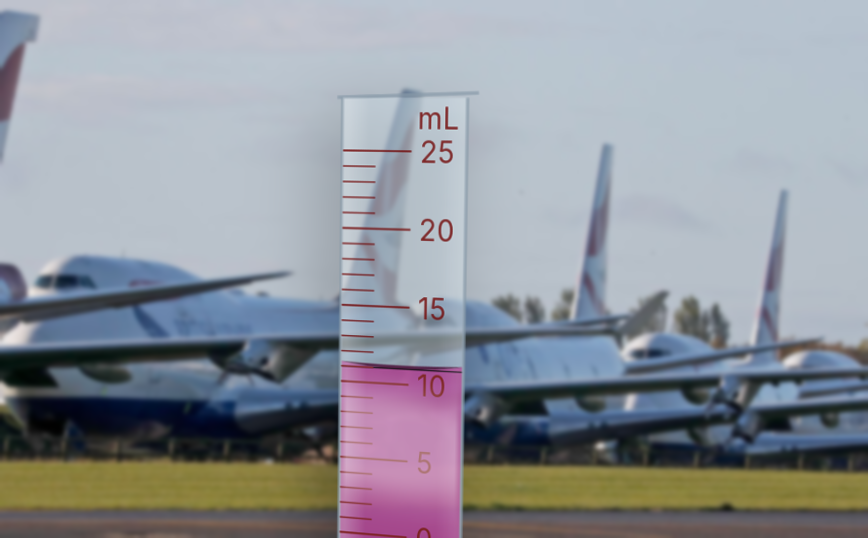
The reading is 11 mL
